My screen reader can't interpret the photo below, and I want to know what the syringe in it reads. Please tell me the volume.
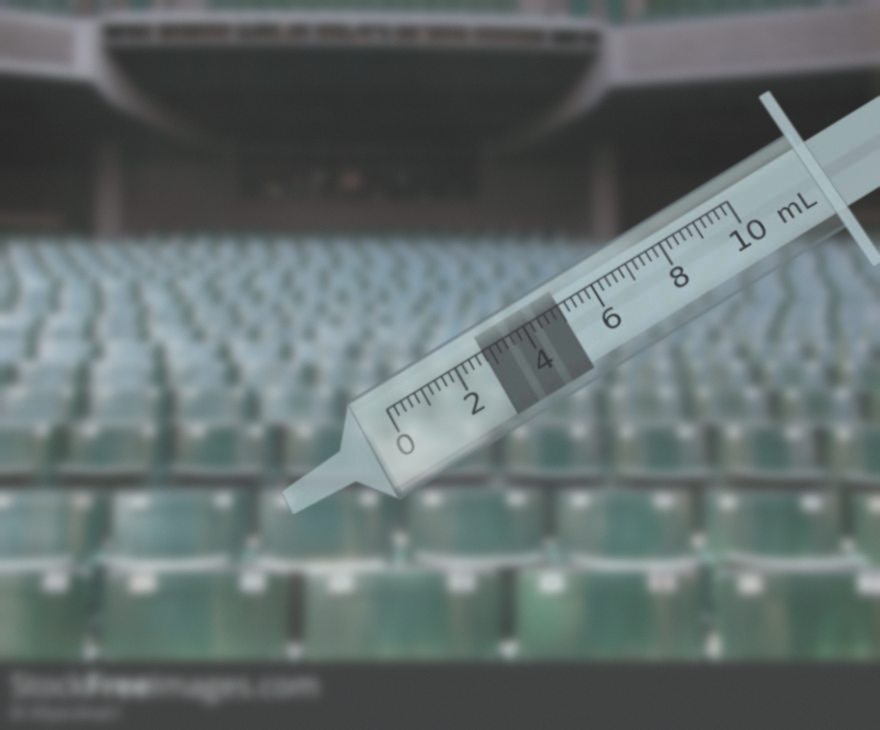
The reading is 2.8 mL
